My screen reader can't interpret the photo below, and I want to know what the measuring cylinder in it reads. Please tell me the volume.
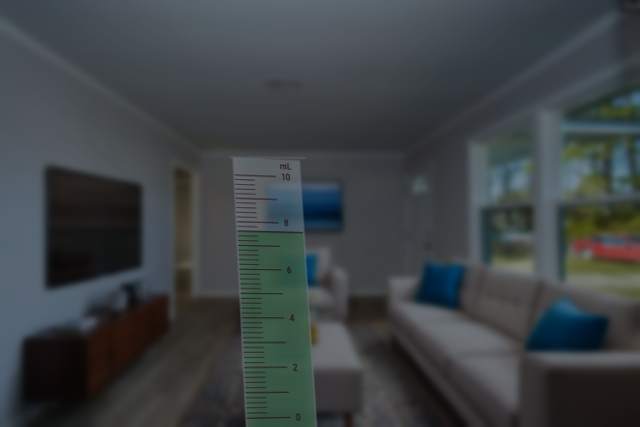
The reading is 7.6 mL
